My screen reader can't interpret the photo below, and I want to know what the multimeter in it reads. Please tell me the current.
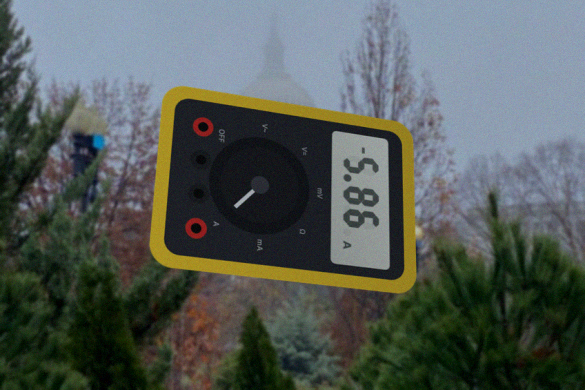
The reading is -5.86 A
